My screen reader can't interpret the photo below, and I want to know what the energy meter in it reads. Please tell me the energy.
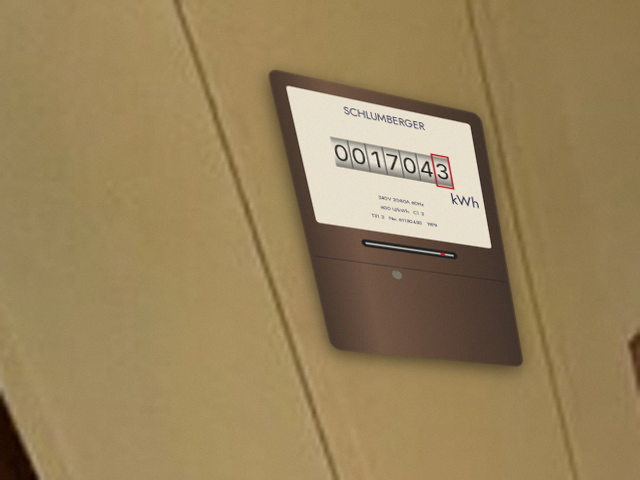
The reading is 1704.3 kWh
